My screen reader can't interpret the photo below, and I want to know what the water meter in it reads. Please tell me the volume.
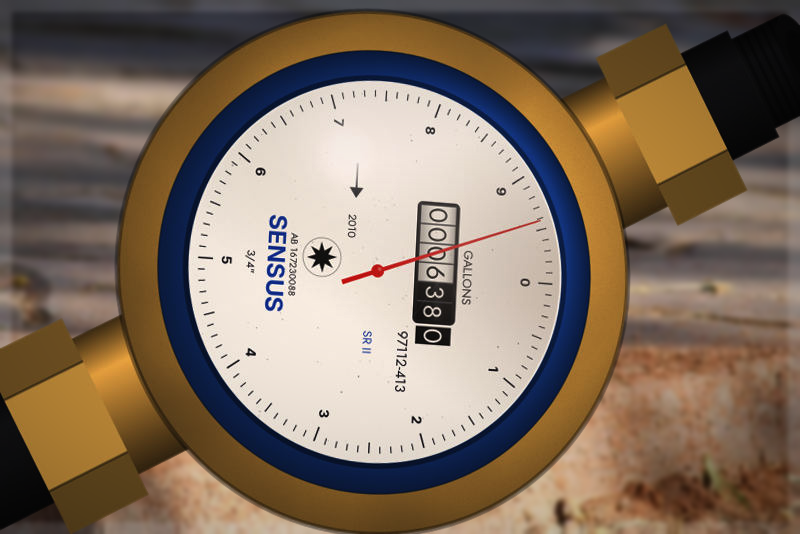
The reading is 6379.4 gal
